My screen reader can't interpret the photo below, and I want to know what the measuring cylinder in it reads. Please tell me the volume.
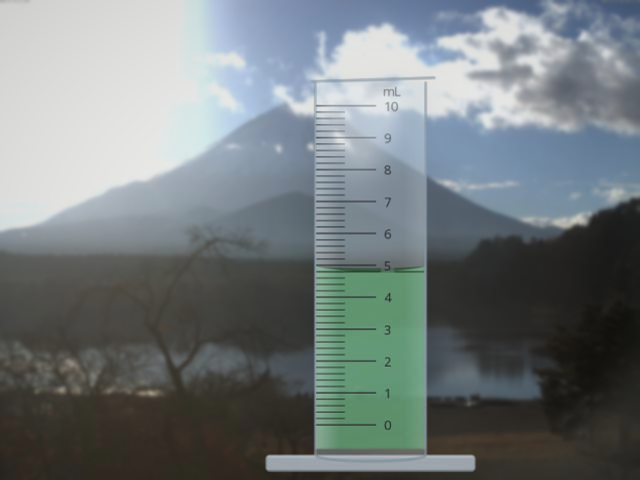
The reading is 4.8 mL
